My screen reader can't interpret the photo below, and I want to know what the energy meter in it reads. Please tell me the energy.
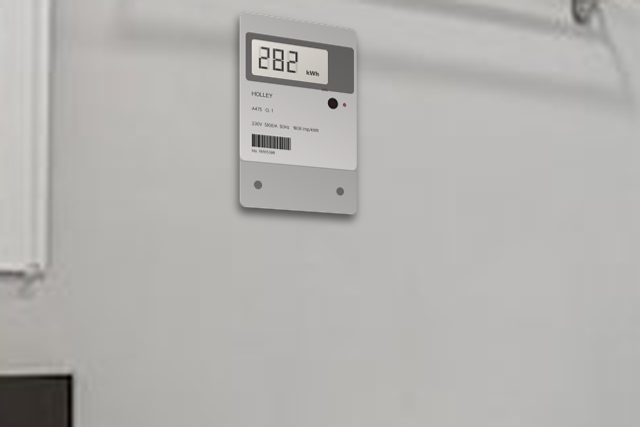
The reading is 282 kWh
